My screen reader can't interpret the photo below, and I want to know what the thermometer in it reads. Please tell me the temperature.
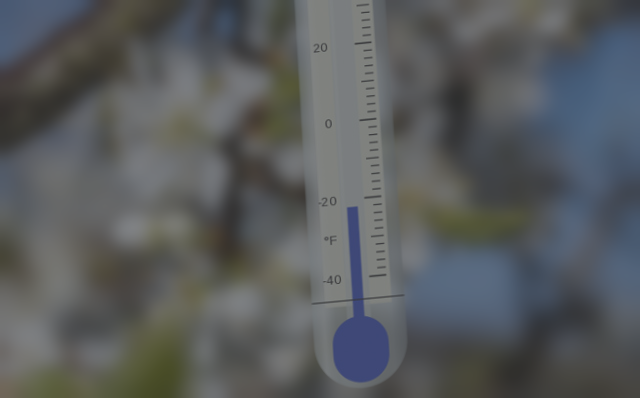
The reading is -22 °F
